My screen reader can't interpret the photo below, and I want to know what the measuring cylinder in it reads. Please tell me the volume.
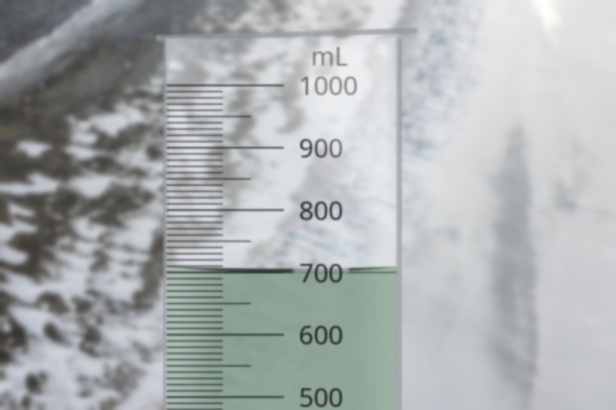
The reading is 700 mL
